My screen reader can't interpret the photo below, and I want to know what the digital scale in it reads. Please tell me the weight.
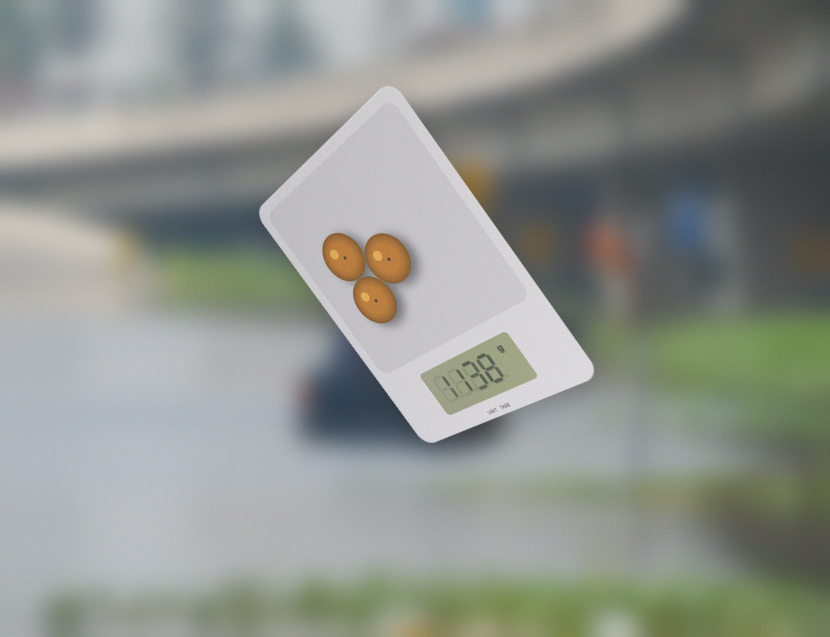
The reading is 1138 g
